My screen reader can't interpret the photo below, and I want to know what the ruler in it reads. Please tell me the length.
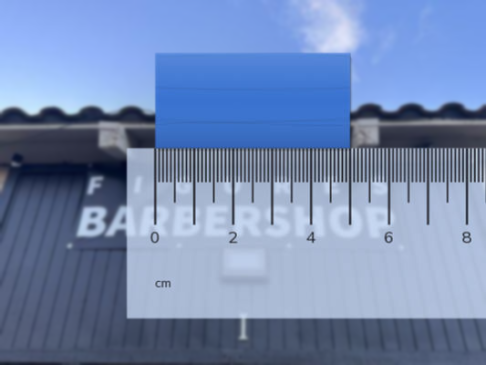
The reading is 5 cm
